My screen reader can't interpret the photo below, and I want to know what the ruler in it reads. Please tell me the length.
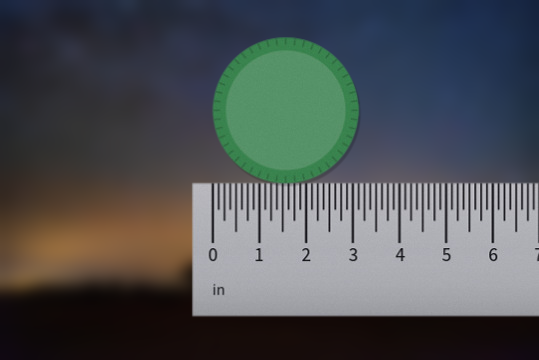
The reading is 3.125 in
